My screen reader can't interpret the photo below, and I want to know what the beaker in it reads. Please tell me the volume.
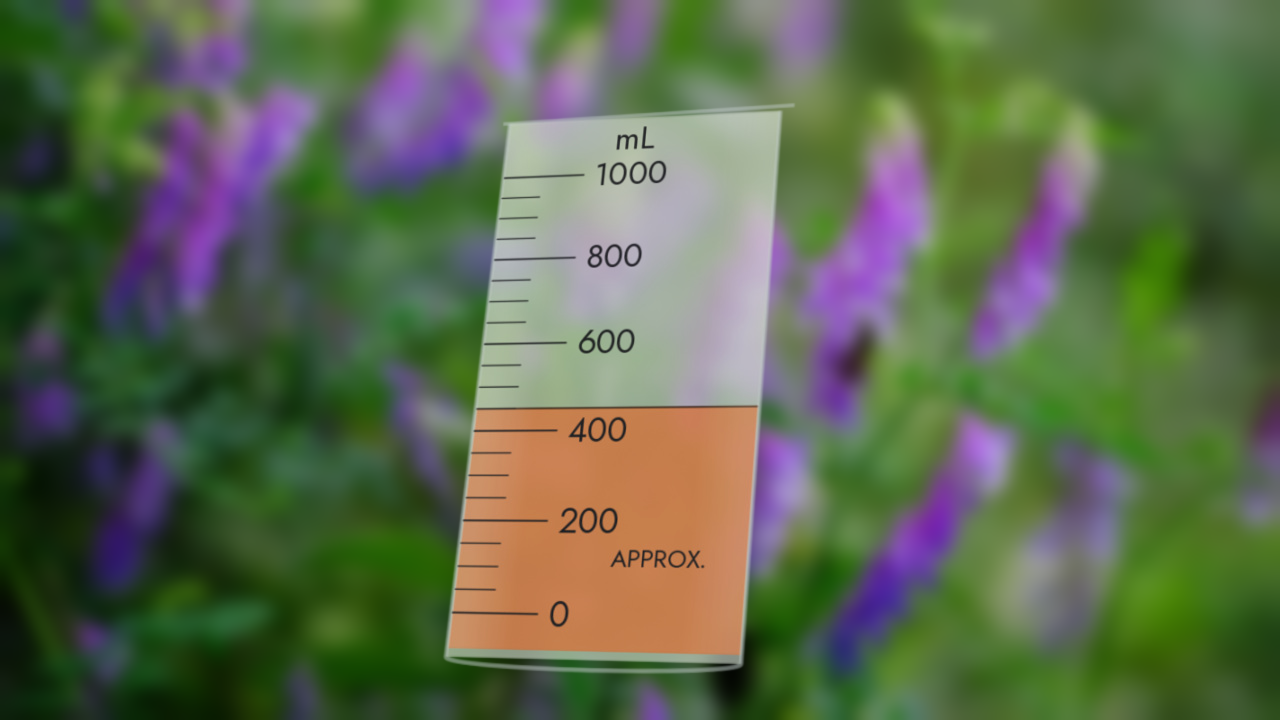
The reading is 450 mL
